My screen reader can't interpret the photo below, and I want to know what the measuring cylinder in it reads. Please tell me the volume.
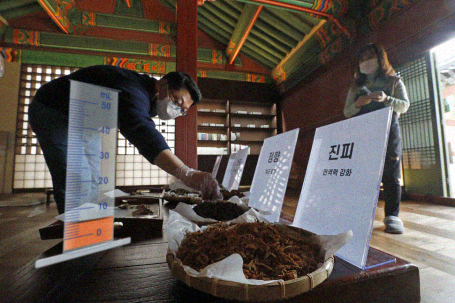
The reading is 5 mL
